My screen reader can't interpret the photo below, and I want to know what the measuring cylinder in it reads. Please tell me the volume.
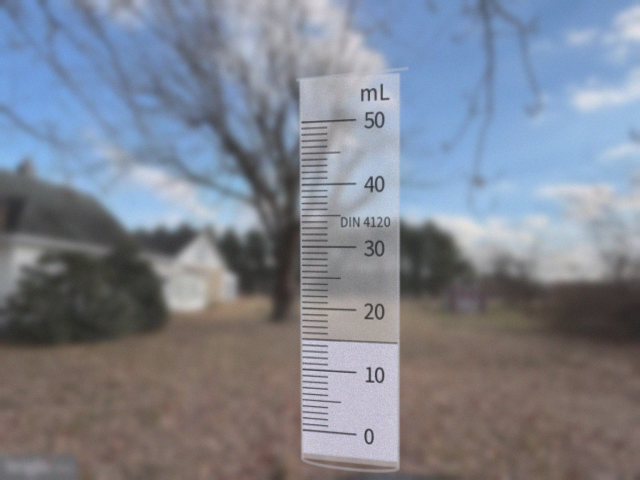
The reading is 15 mL
